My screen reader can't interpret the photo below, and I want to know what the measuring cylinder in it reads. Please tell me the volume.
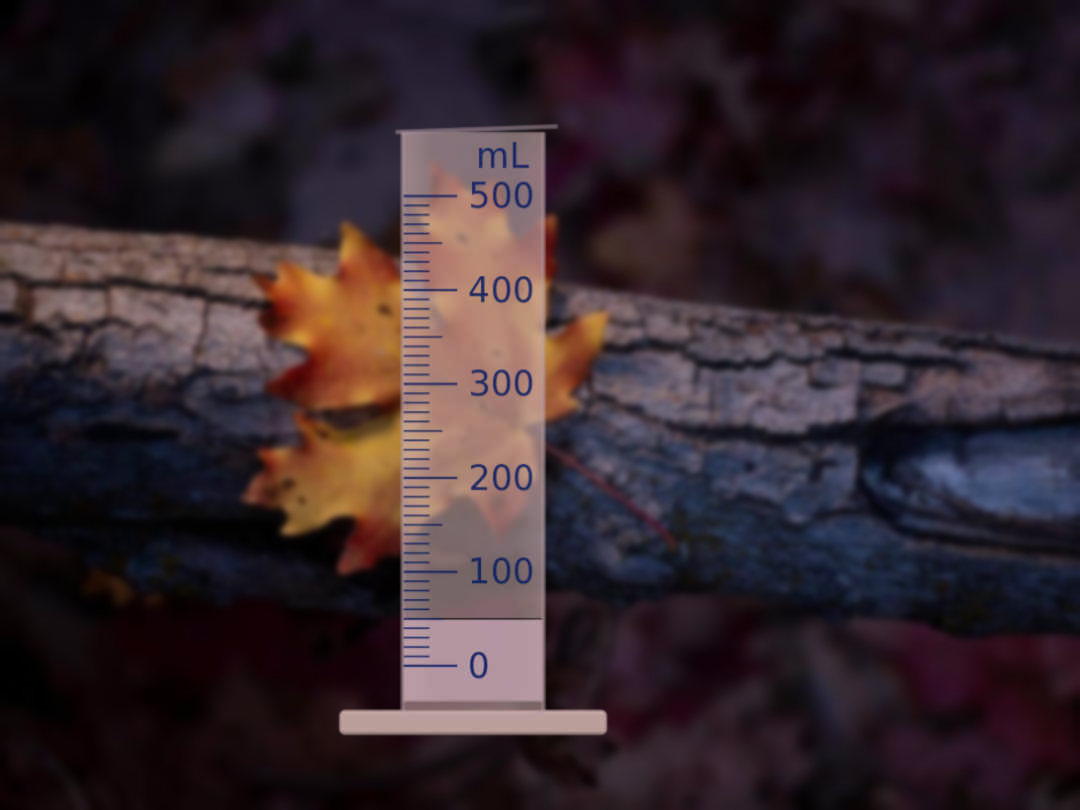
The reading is 50 mL
